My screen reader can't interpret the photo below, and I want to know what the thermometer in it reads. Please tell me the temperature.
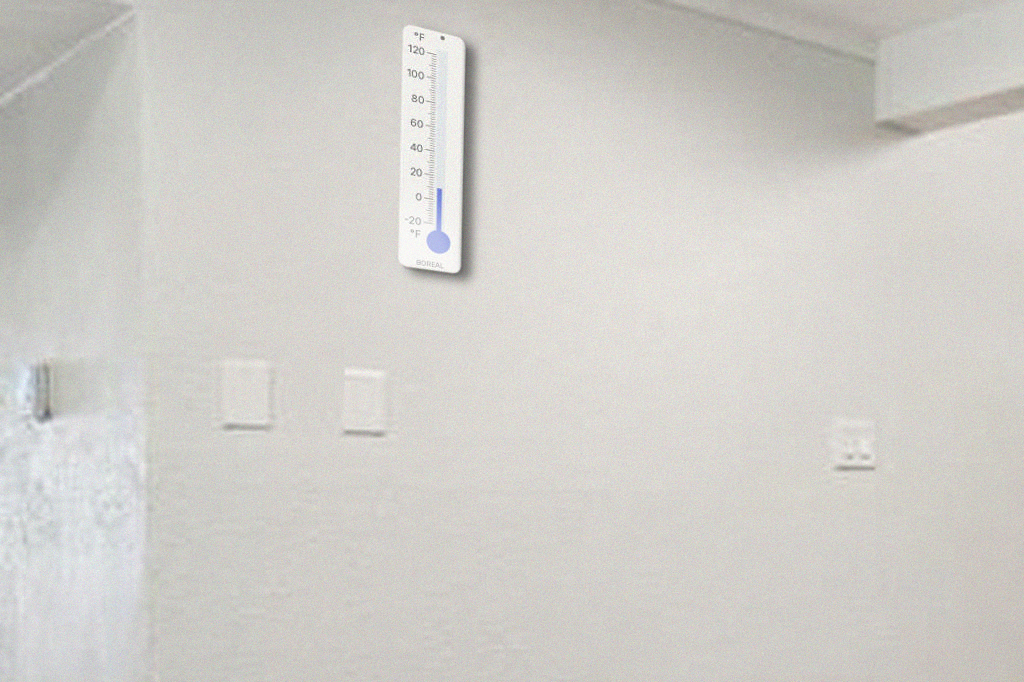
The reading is 10 °F
